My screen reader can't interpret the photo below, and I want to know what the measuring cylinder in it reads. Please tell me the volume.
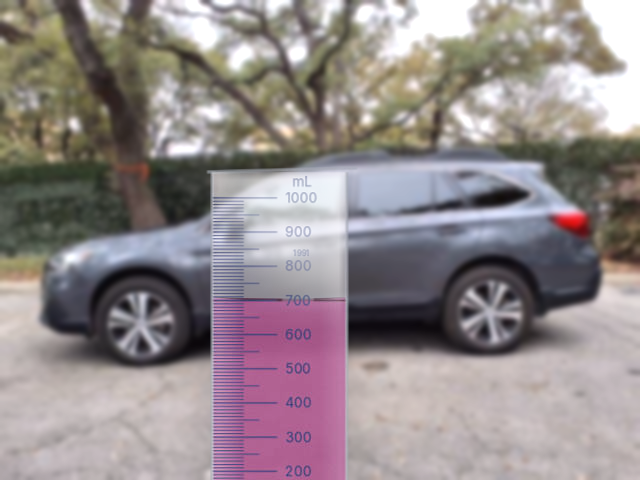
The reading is 700 mL
